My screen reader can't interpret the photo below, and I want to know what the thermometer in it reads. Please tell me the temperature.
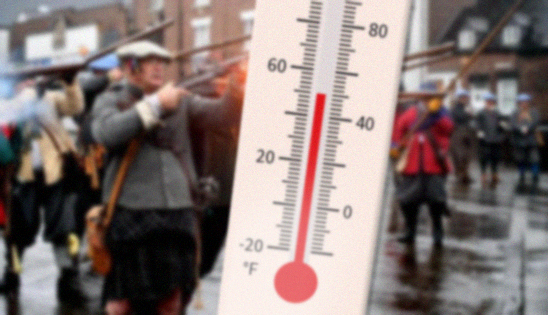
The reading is 50 °F
